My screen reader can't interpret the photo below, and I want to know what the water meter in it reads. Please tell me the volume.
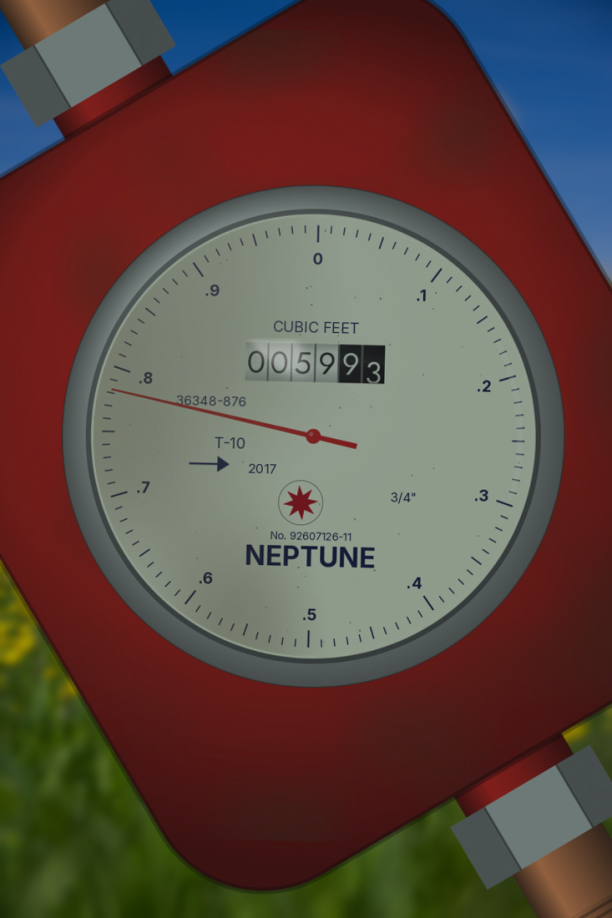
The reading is 5992.78 ft³
